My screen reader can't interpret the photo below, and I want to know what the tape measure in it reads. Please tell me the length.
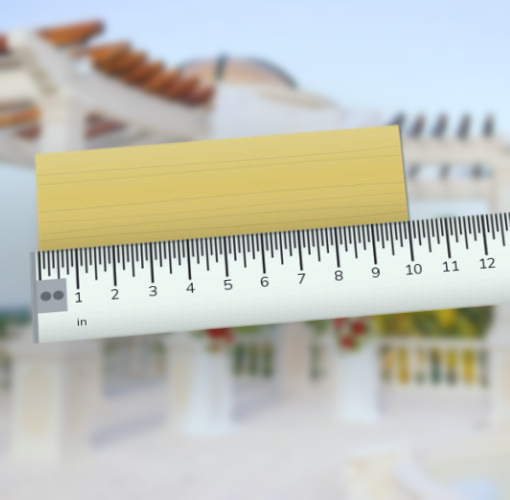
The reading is 10 in
